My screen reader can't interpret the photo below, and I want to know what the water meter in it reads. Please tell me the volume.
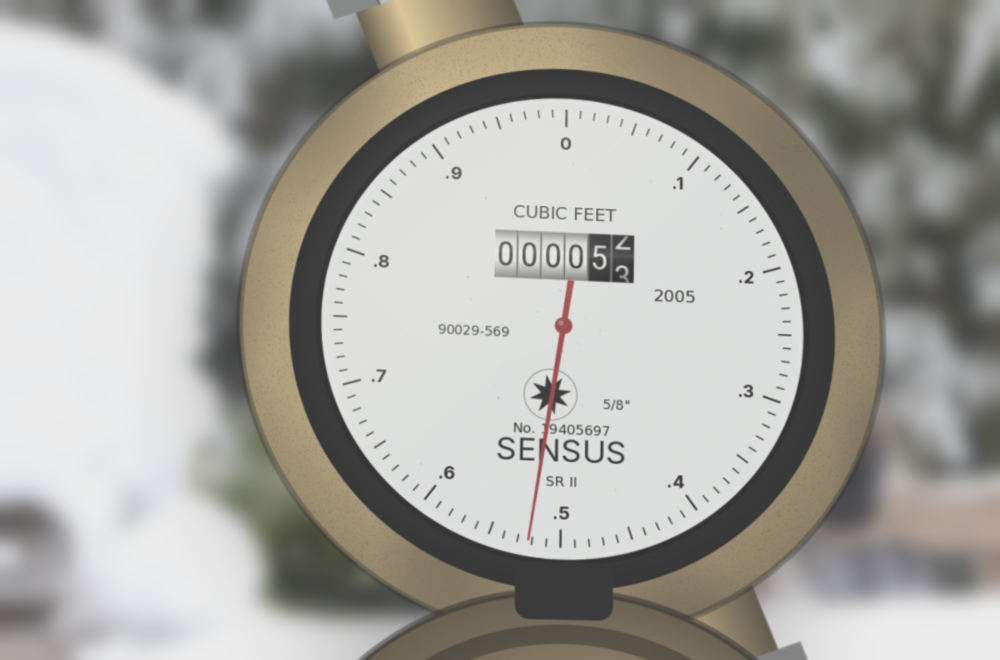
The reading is 52.52 ft³
